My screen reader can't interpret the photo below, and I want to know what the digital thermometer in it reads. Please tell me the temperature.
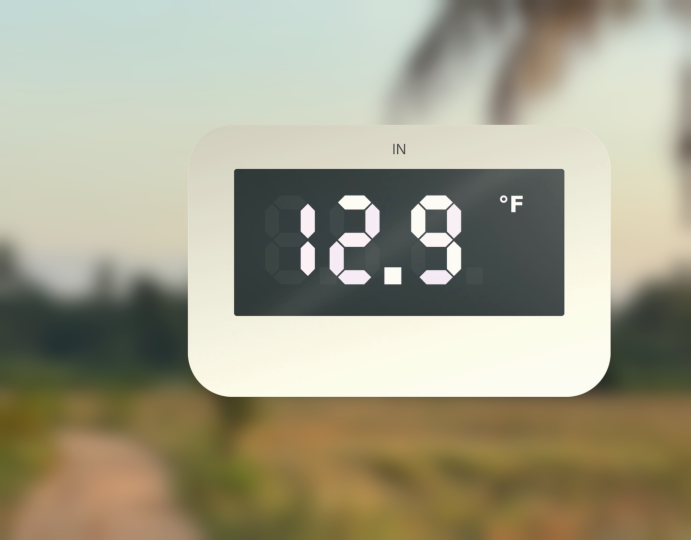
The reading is 12.9 °F
